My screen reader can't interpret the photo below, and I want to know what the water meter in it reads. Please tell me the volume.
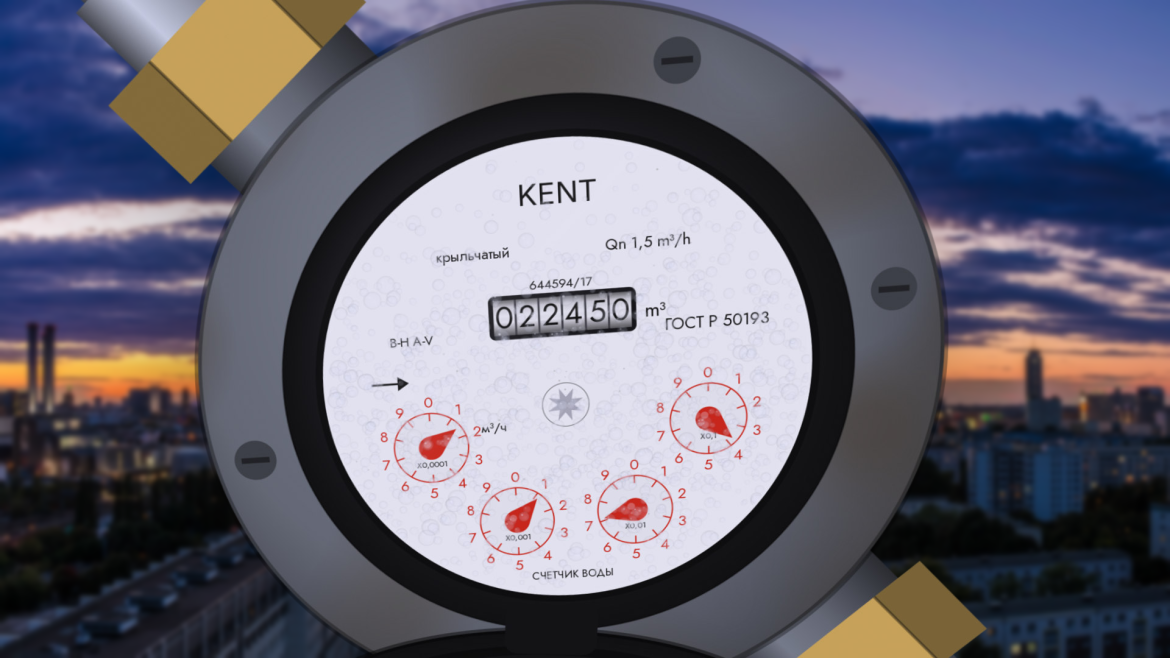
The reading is 22450.3711 m³
